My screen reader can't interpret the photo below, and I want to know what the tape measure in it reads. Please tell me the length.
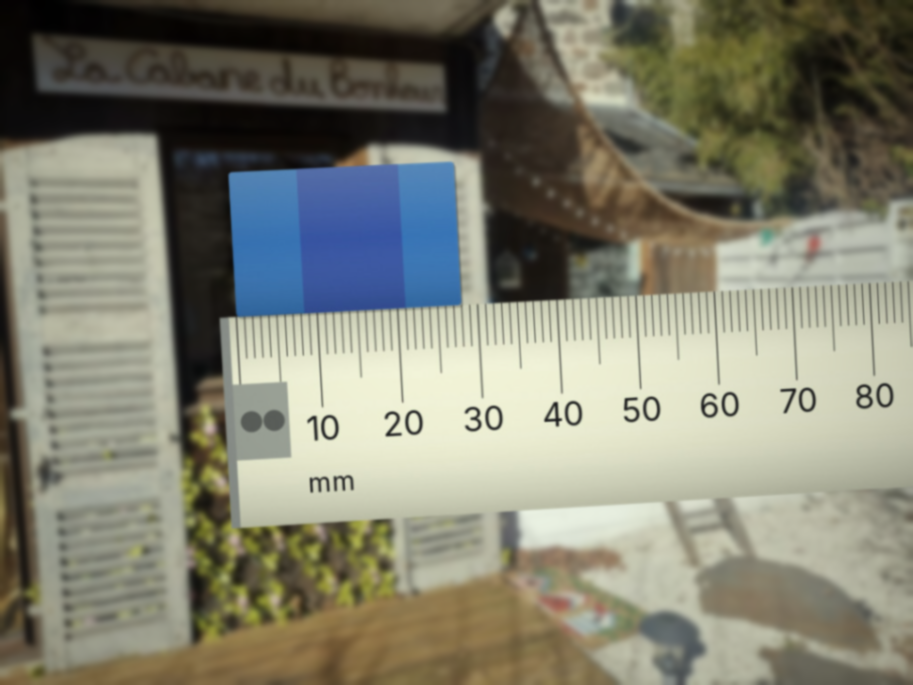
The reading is 28 mm
